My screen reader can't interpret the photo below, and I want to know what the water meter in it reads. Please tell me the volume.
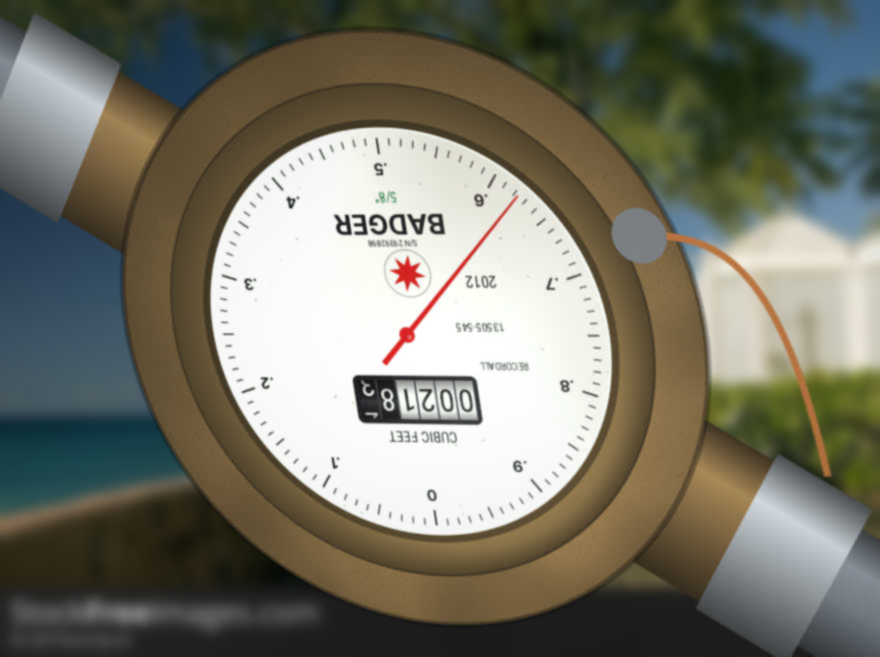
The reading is 2182.62 ft³
